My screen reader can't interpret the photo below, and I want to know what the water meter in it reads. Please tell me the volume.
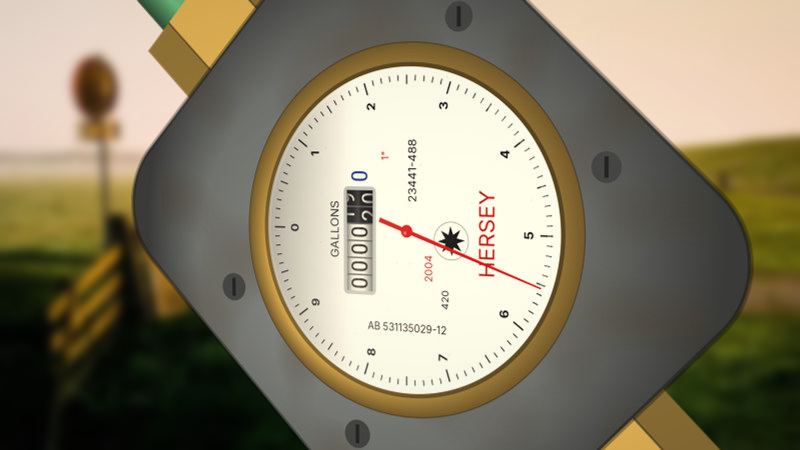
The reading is 195.5 gal
